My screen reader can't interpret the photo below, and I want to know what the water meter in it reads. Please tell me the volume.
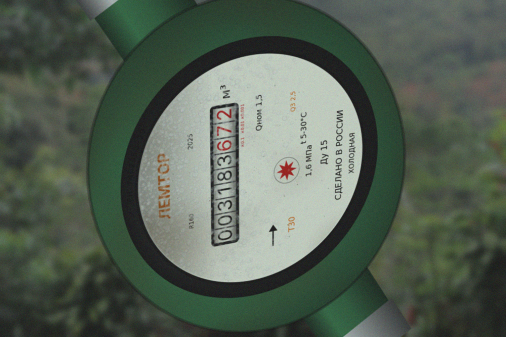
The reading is 3183.672 m³
